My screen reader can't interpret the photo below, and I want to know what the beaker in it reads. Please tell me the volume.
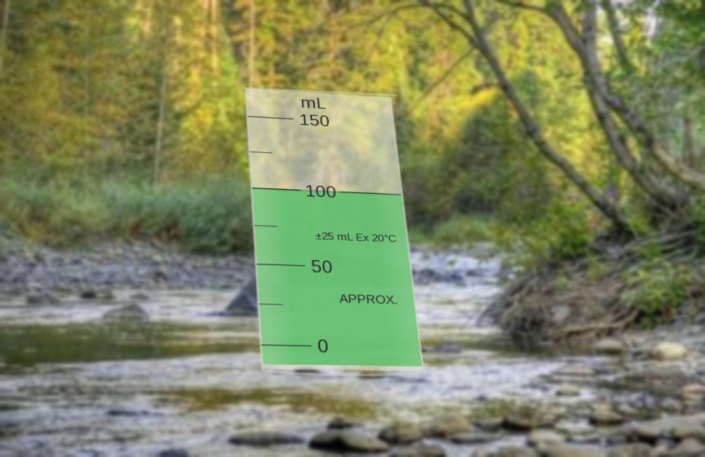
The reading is 100 mL
